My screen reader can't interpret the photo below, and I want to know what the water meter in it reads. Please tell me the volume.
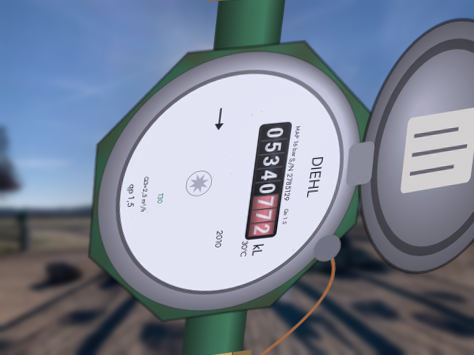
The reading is 5340.772 kL
